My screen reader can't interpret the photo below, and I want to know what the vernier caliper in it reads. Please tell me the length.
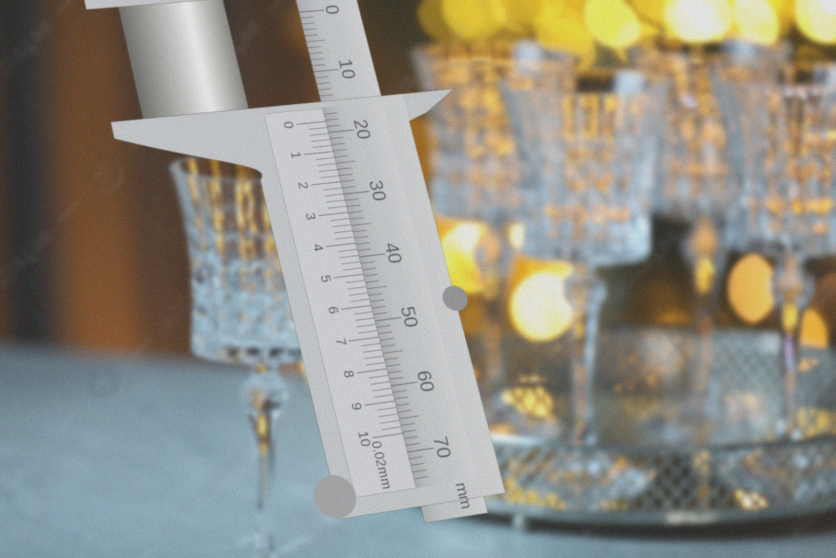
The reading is 18.2 mm
